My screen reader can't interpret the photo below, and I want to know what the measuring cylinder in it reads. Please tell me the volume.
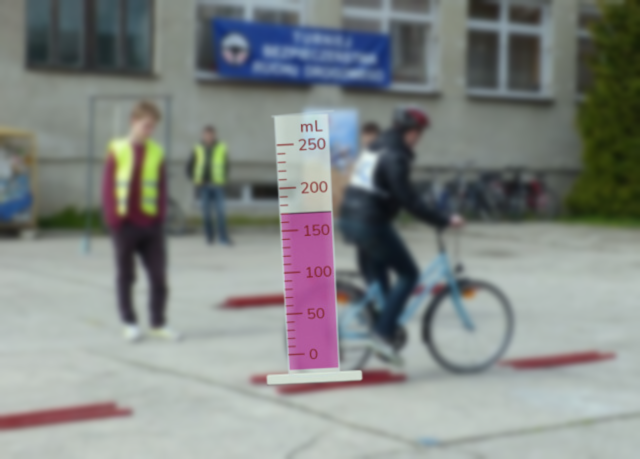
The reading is 170 mL
